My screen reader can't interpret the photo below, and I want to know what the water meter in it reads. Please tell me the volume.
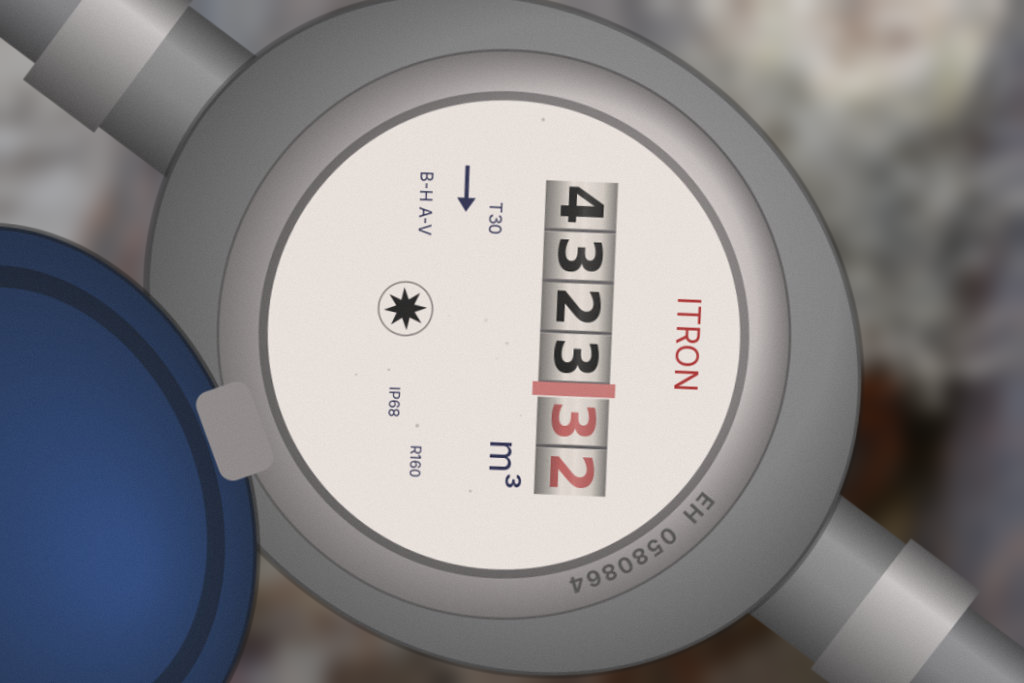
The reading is 4323.32 m³
